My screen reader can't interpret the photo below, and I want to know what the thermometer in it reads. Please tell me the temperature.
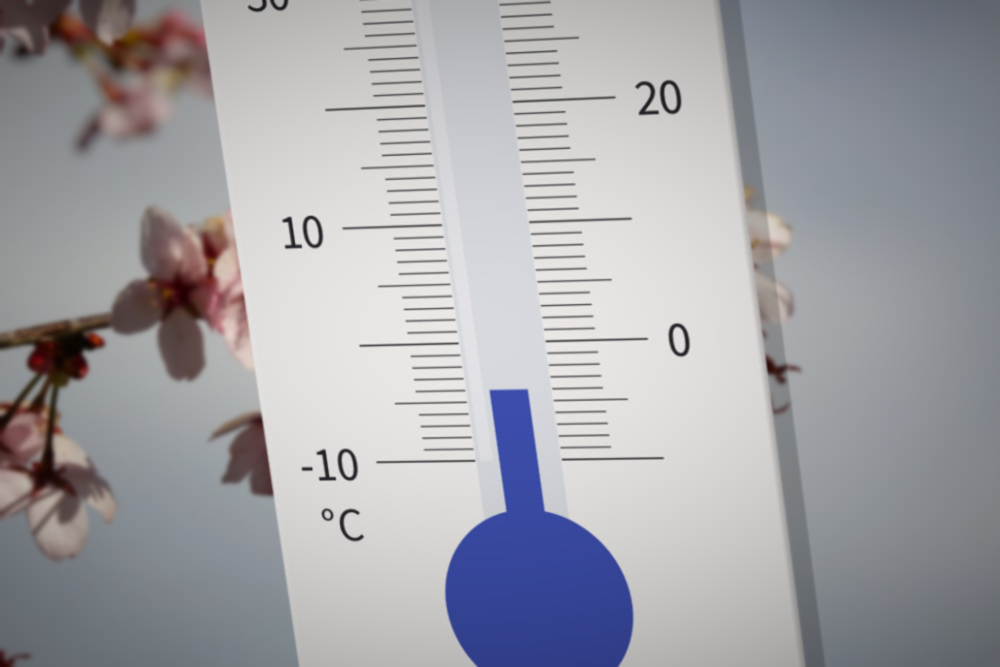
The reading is -4 °C
